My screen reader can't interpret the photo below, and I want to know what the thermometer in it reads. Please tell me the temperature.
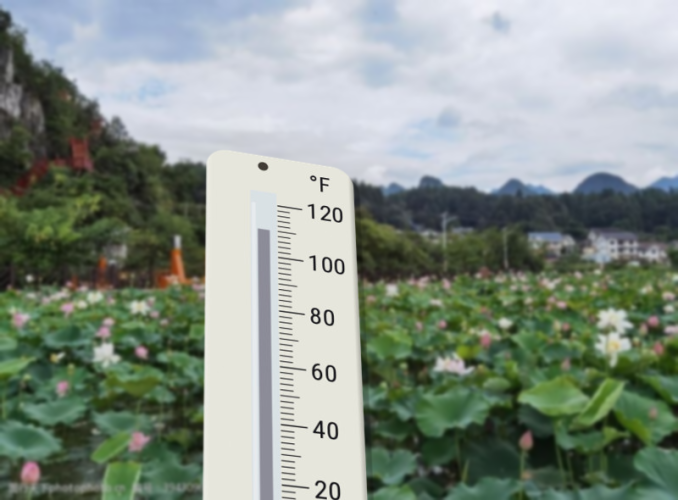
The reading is 110 °F
